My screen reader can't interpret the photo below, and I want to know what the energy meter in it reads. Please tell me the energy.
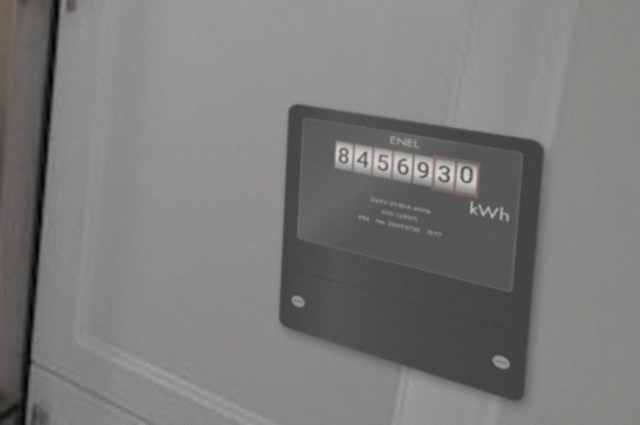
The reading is 84569.30 kWh
